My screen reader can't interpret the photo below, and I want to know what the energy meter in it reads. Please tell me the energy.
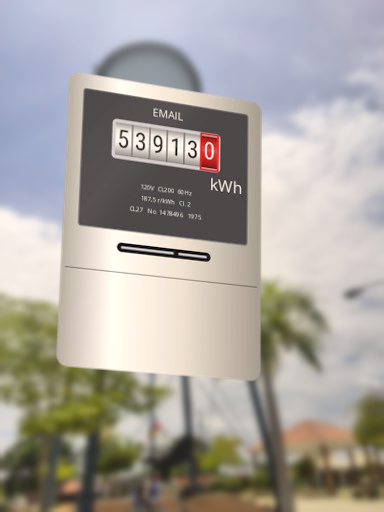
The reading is 53913.0 kWh
